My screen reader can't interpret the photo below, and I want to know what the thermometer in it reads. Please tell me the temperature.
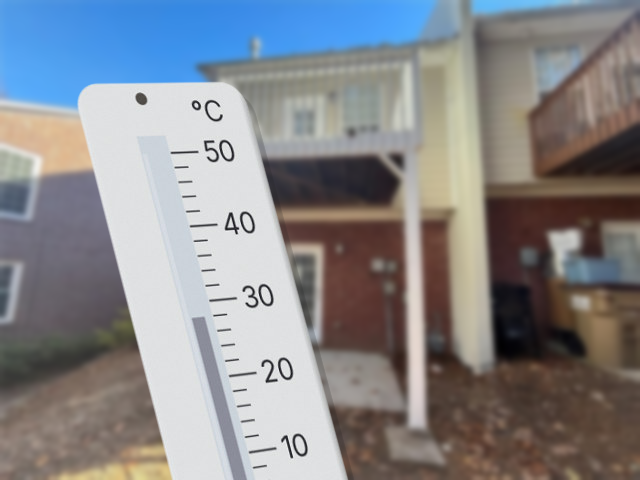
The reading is 28 °C
